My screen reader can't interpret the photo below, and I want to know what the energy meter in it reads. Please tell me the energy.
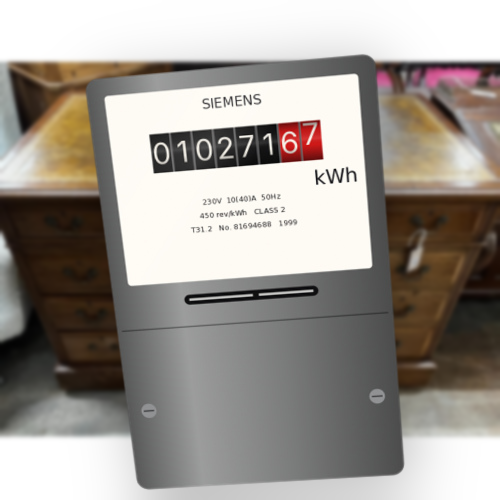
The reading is 10271.67 kWh
